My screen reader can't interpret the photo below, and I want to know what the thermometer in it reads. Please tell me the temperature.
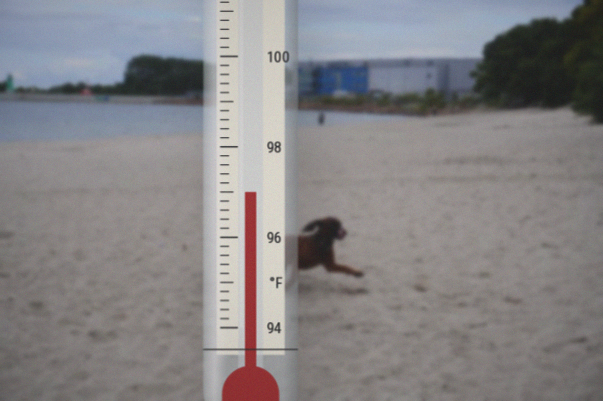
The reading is 97 °F
